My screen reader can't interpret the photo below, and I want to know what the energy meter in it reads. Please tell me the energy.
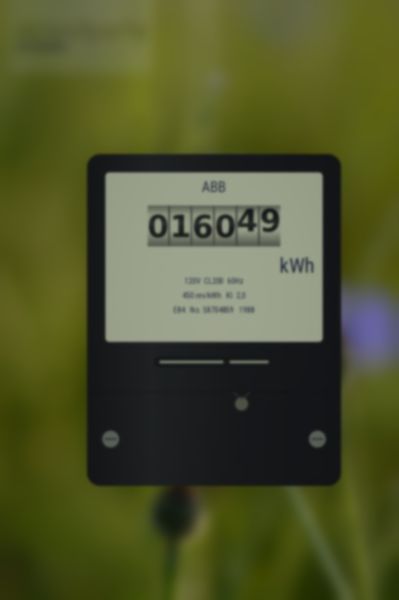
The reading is 16049 kWh
